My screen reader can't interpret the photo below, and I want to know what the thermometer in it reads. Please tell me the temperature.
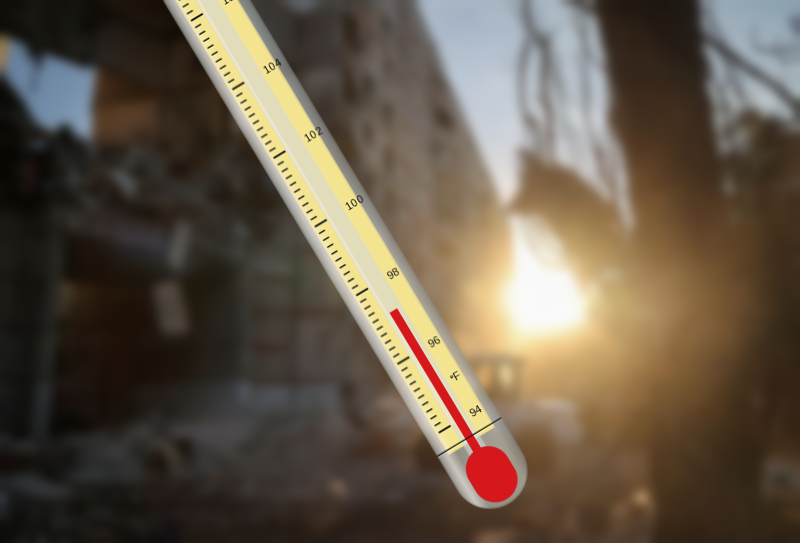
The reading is 97.2 °F
